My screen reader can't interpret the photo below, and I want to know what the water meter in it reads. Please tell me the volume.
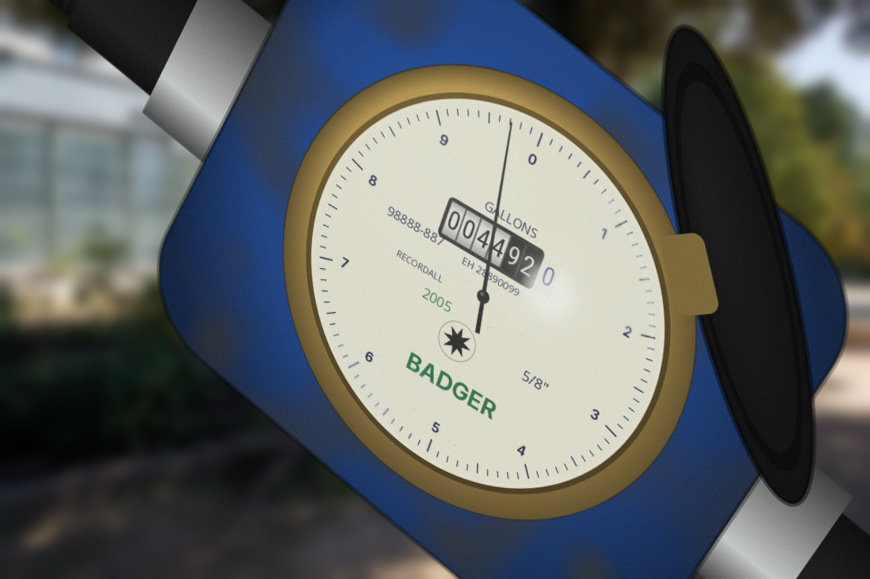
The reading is 44919.7 gal
